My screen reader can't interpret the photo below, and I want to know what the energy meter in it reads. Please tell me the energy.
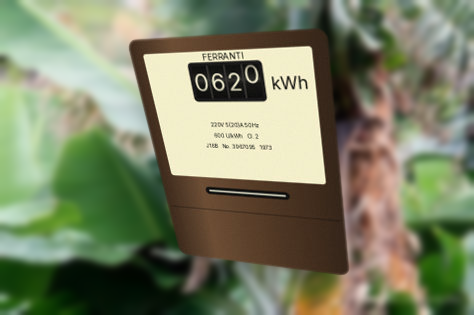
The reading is 620 kWh
